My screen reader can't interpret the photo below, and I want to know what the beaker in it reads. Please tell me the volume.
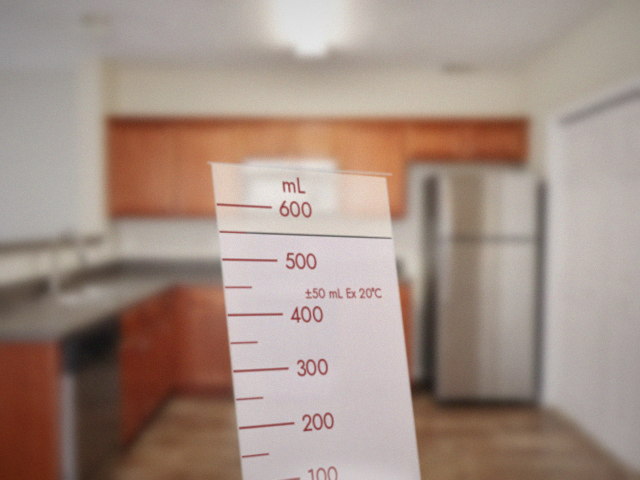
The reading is 550 mL
